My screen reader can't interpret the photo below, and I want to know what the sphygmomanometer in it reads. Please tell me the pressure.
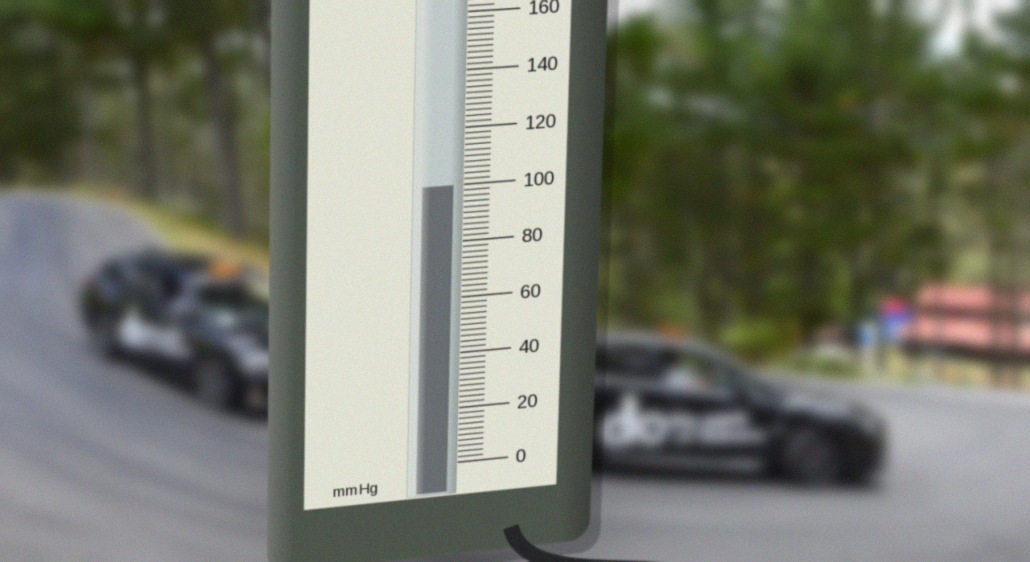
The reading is 100 mmHg
